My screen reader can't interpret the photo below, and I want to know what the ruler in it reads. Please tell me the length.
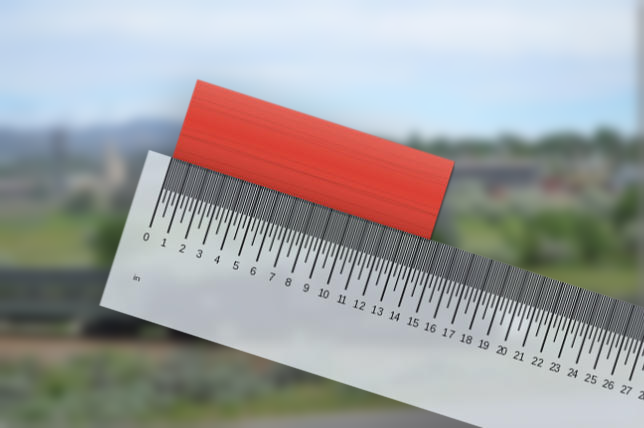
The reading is 14.5 in
